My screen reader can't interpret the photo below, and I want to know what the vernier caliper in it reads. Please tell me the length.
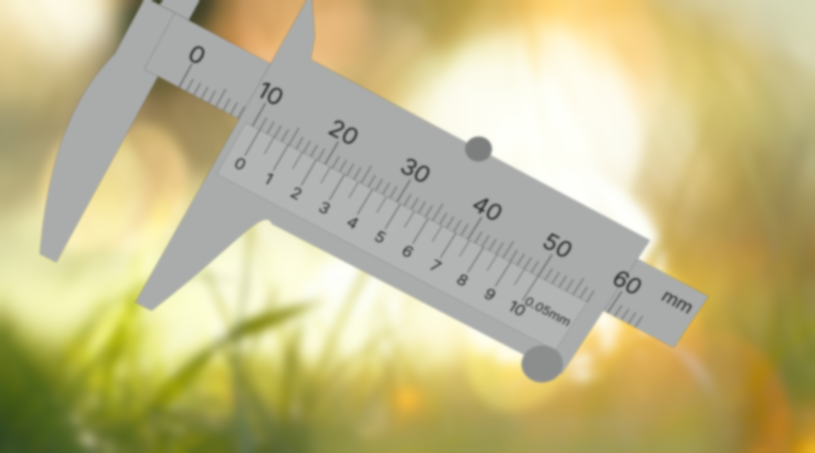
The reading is 11.0 mm
